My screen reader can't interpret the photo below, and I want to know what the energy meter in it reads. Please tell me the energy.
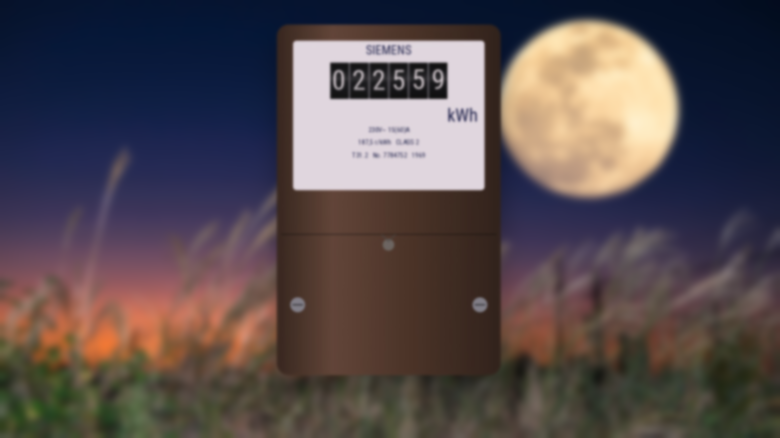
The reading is 22559 kWh
